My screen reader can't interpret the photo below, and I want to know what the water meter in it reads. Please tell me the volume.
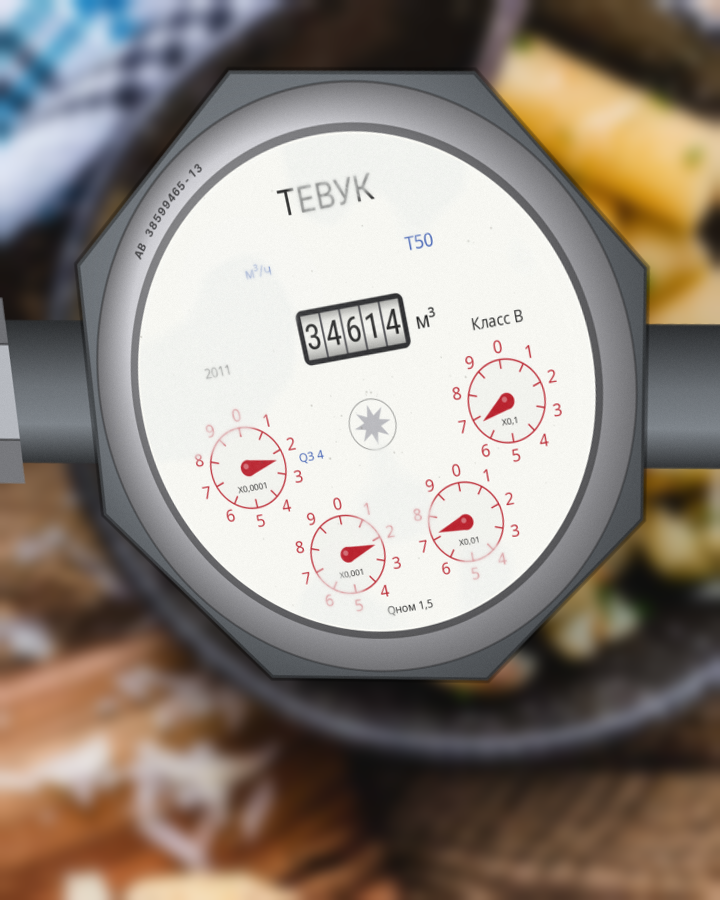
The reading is 34614.6722 m³
